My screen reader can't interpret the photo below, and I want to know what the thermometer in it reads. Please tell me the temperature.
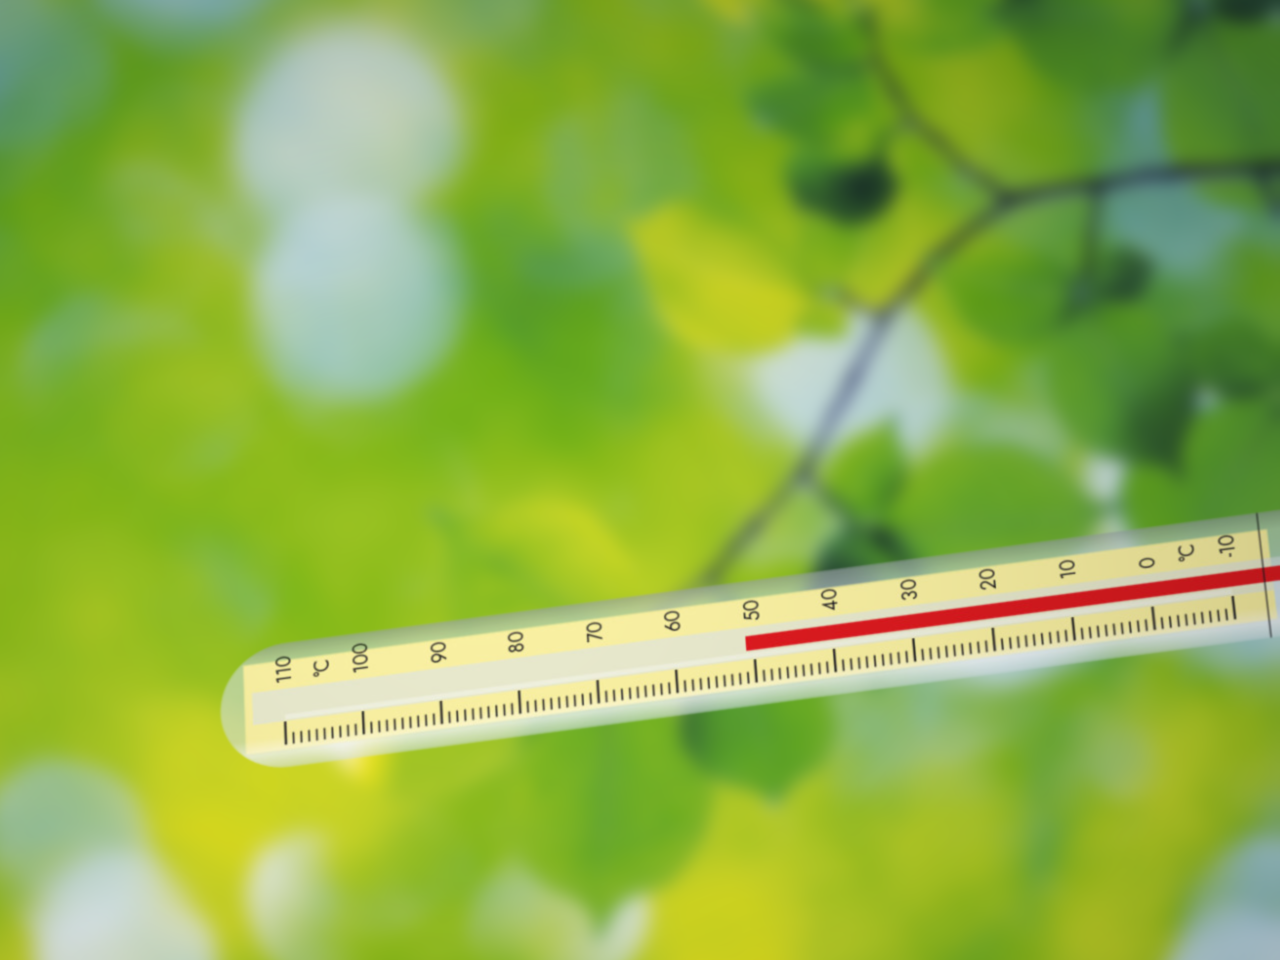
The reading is 51 °C
